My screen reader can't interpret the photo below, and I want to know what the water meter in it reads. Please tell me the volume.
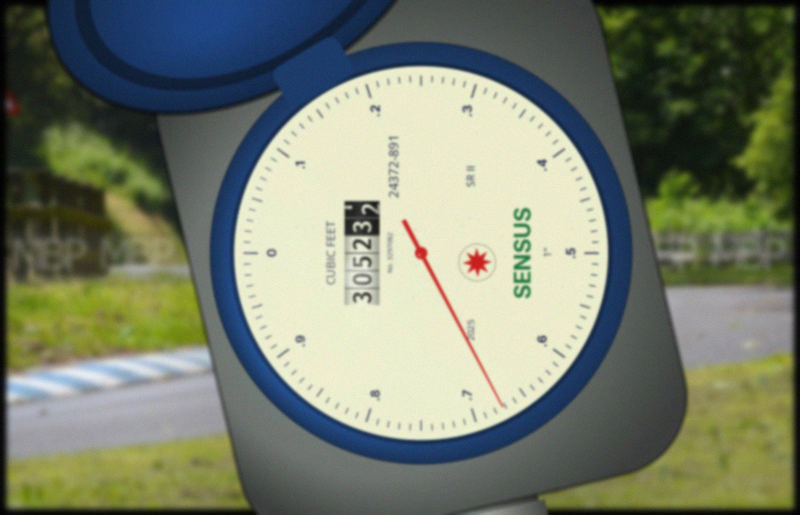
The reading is 305231.67 ft³
